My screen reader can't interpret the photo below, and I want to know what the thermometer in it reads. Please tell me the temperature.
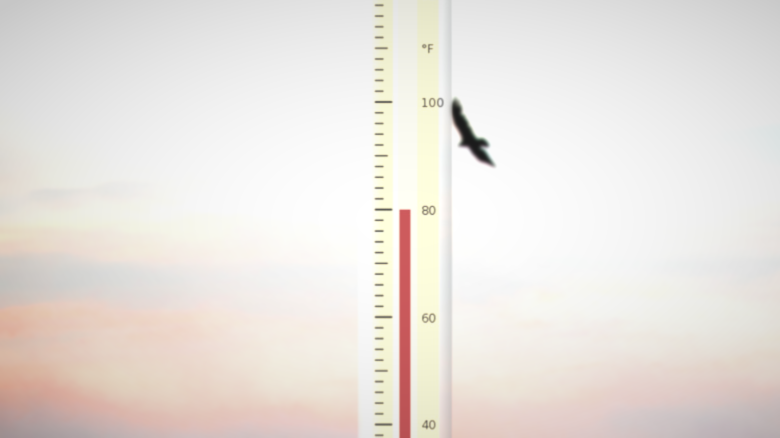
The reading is 80 °F
